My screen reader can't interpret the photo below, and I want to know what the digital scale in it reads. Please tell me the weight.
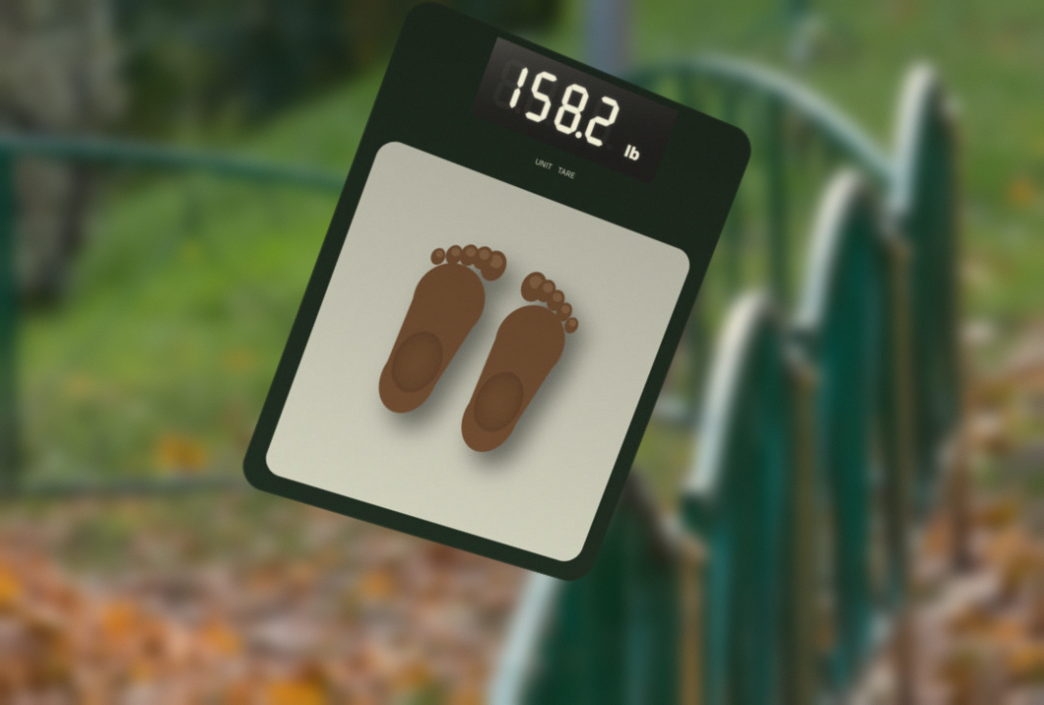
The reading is 158.2 lb
